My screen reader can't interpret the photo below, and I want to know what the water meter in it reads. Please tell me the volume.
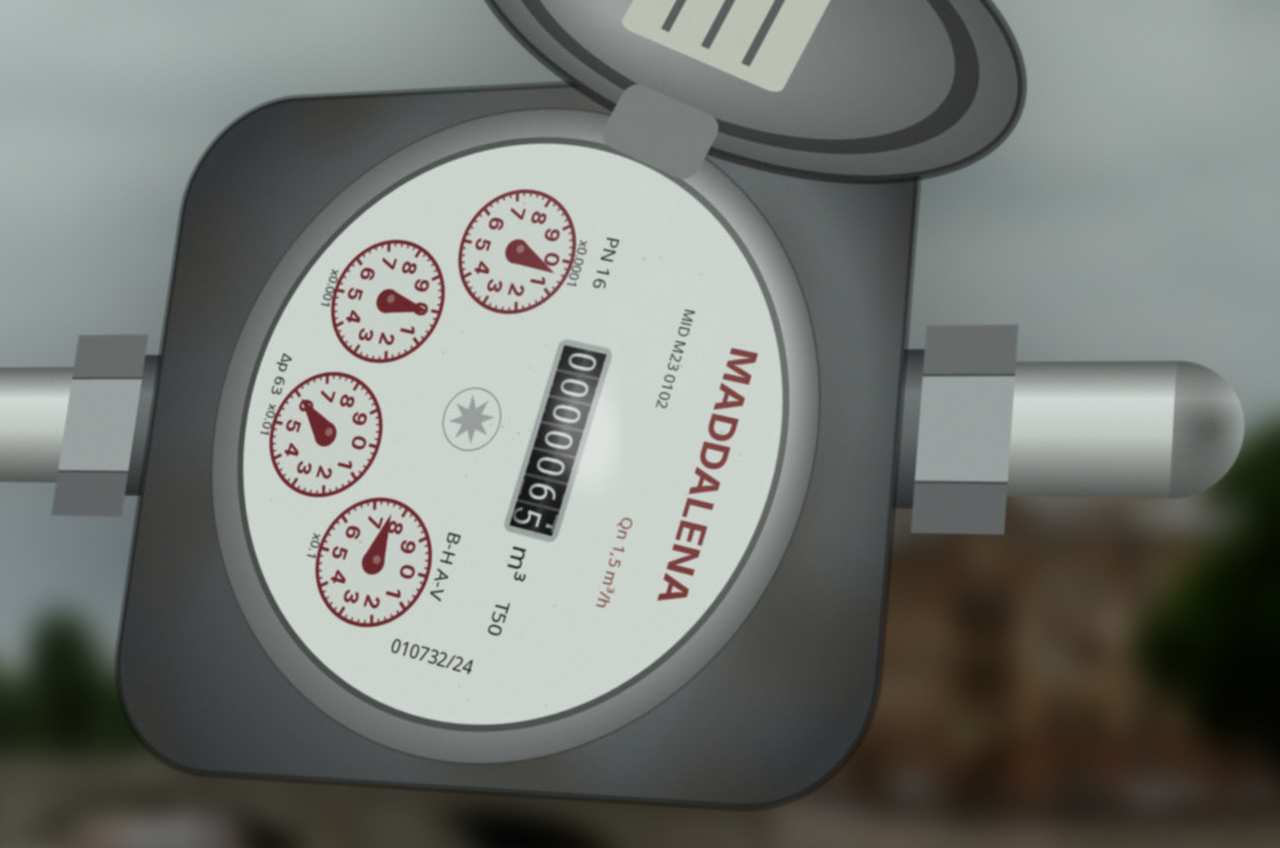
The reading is 64.7600 m³
